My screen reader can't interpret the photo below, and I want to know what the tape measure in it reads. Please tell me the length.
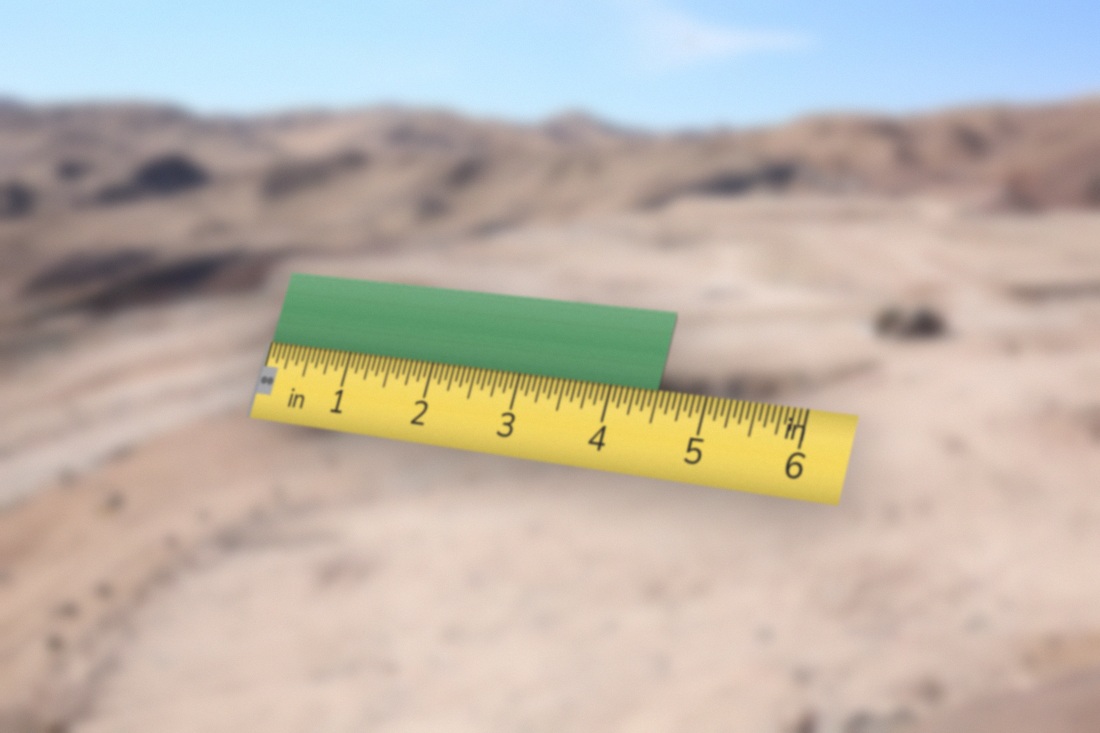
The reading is 4.5 in
